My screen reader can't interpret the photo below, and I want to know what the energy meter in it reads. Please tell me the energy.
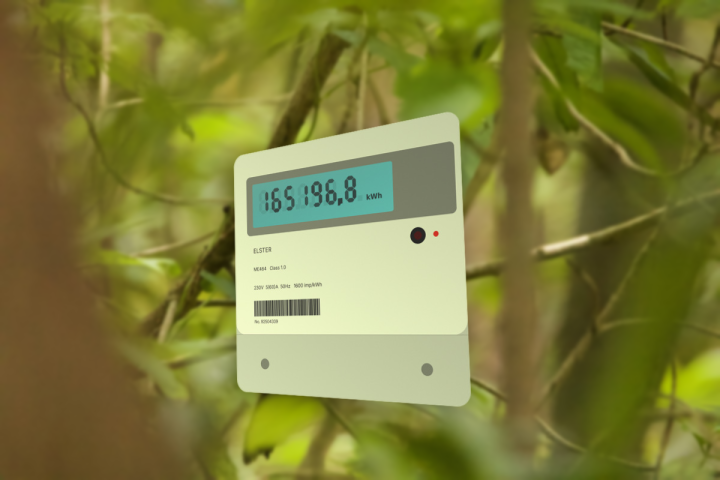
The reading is 165196.8 kWh
